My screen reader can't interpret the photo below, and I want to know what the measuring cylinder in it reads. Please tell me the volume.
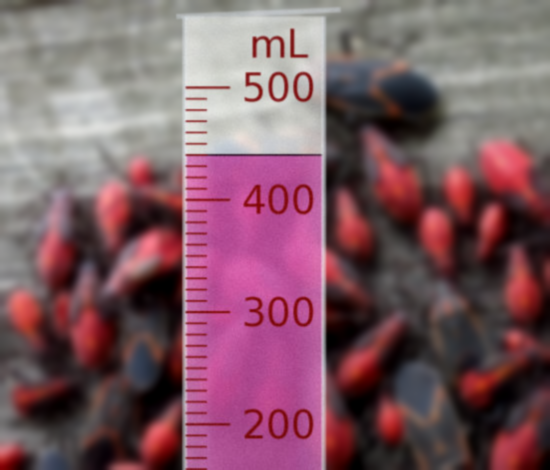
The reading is 440 mL
